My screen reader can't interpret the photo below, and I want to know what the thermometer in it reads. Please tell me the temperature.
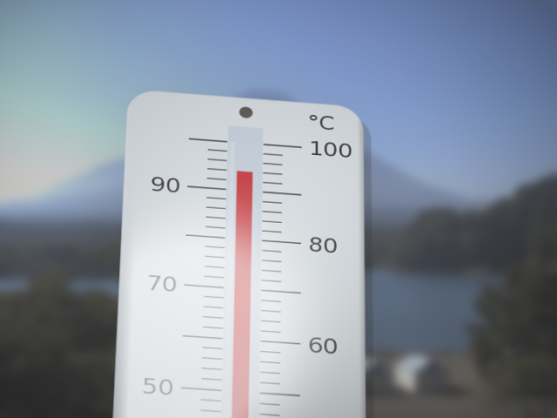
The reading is 94 °C
